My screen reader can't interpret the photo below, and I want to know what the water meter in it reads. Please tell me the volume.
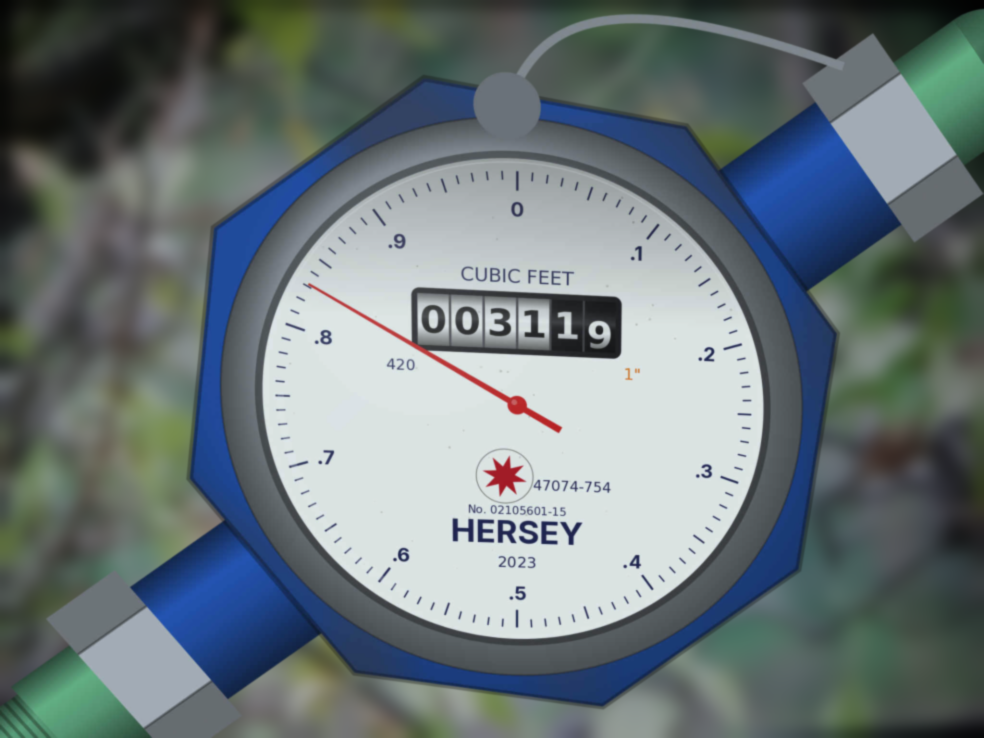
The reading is 3118.83 ft³
